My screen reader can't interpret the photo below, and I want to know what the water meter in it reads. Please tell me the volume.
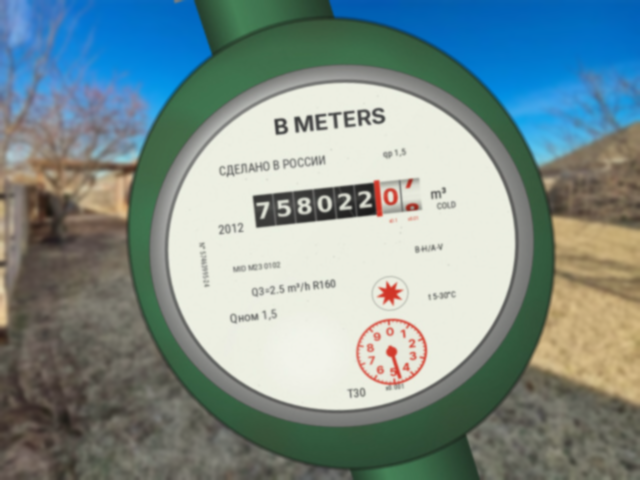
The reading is 758022.074 m³
